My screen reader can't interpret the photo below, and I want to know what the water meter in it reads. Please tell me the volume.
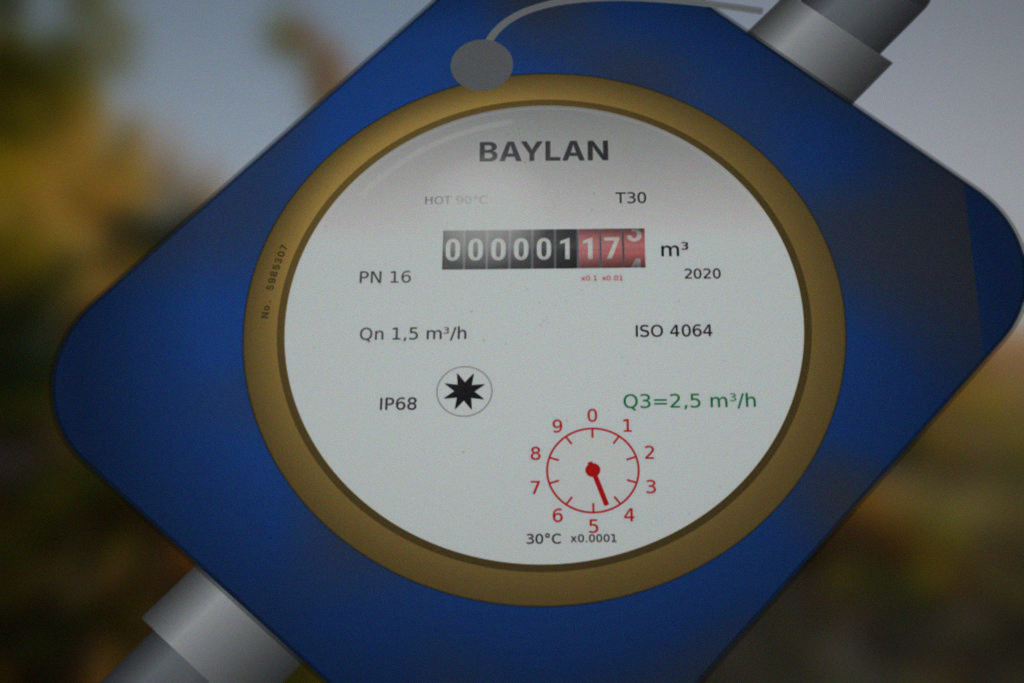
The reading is 1.1734 m³
